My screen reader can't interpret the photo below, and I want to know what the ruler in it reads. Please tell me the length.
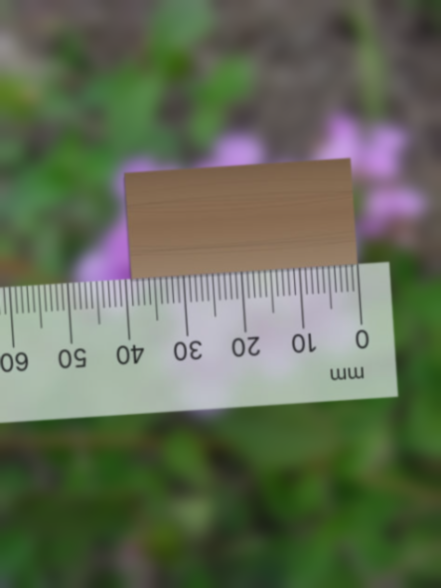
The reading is 39 mm
